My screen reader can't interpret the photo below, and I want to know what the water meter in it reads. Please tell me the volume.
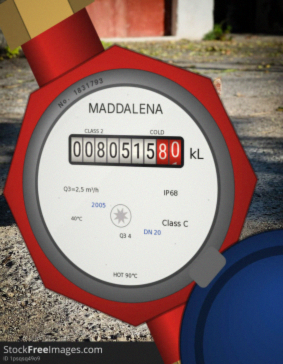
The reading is 80515.80 kL
